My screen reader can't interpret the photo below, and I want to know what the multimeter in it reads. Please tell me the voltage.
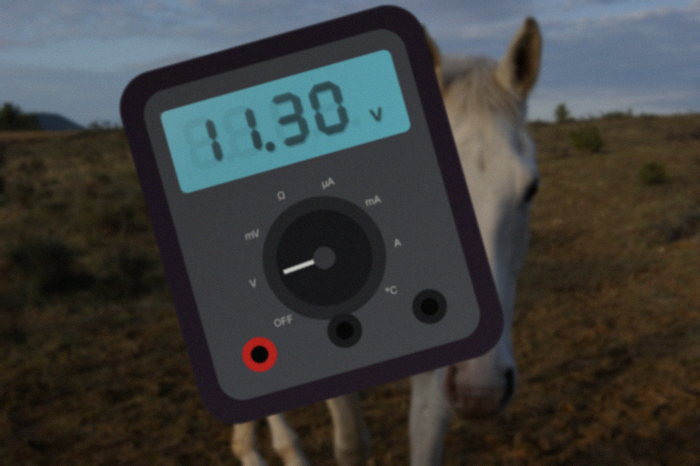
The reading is 11.30 V
